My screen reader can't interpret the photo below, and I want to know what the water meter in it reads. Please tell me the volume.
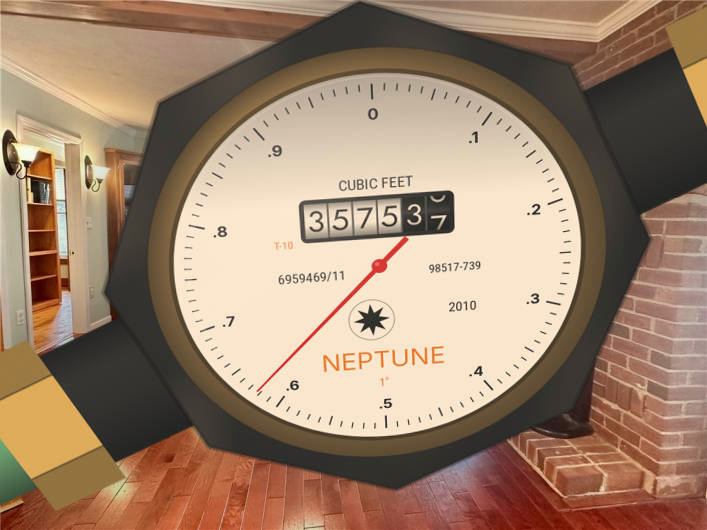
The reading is 357536.62 ft³
